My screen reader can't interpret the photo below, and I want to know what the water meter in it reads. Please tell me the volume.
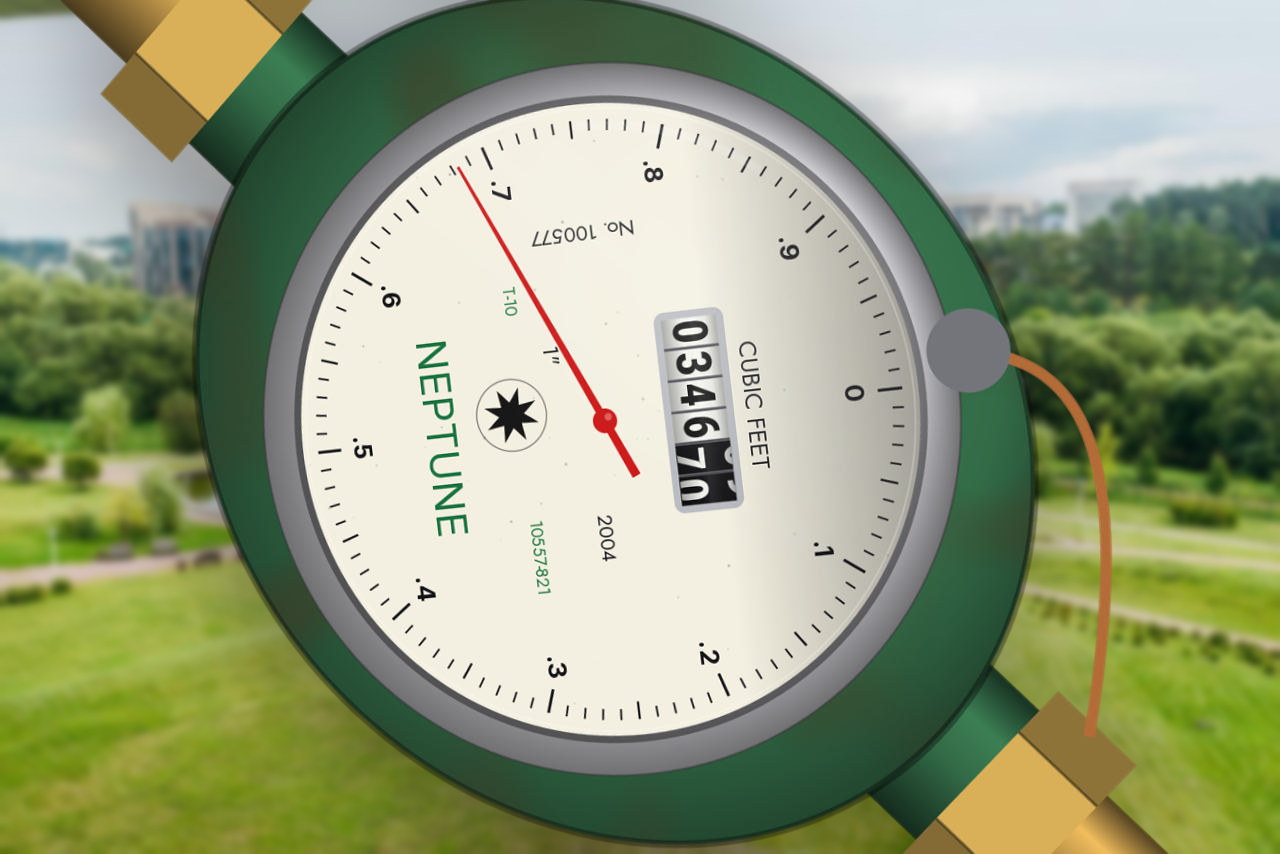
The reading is 34669.68 ft³
